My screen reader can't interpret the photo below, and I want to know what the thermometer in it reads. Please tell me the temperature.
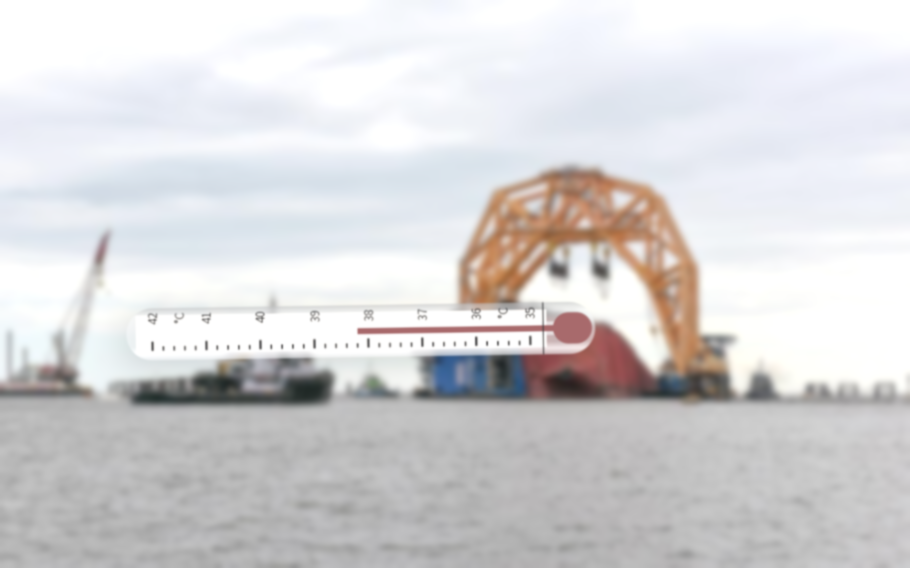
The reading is 38.2 °C
